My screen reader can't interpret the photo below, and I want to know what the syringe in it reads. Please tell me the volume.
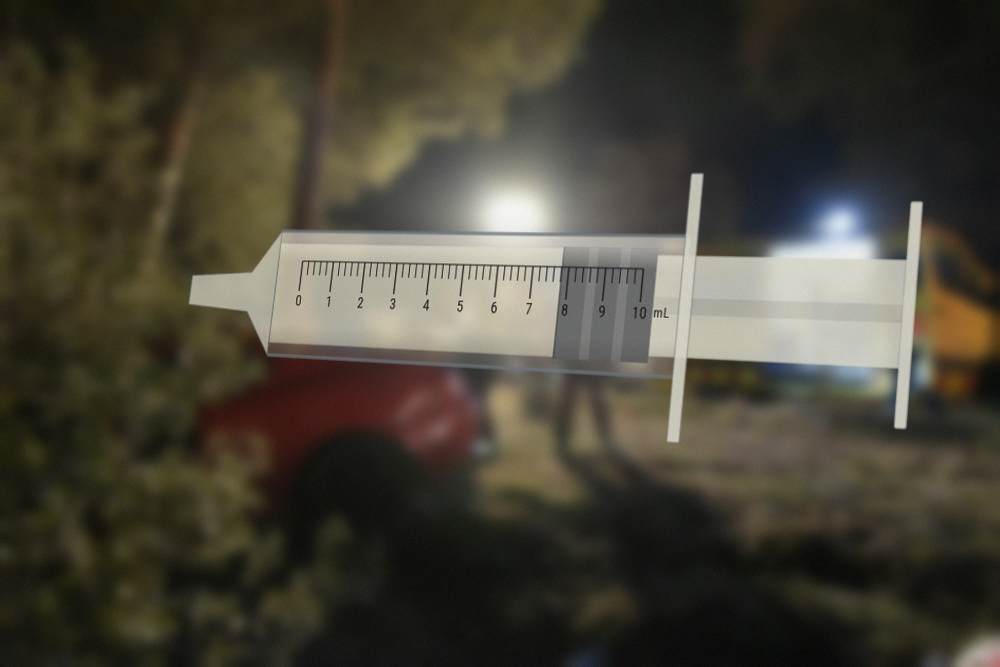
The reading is 7.8 mL
